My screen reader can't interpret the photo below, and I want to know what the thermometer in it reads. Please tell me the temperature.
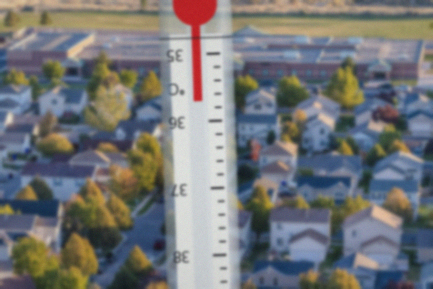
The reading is 35.7 °C
